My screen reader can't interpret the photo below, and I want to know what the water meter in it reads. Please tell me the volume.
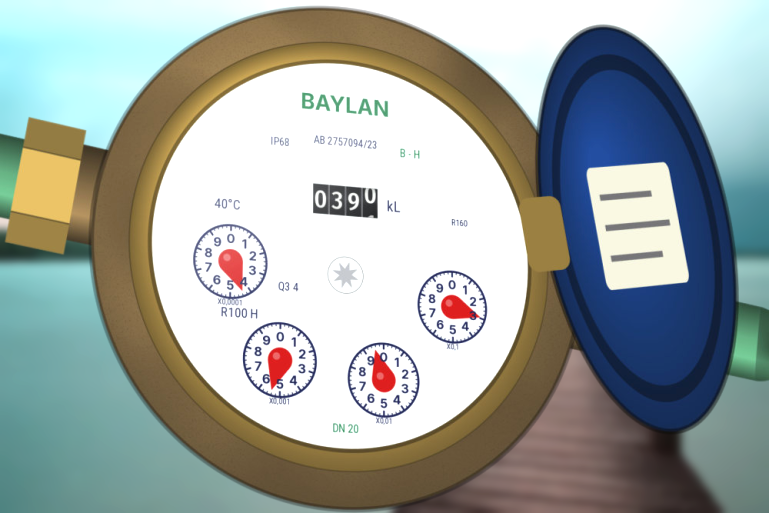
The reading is 390.2954 kL
